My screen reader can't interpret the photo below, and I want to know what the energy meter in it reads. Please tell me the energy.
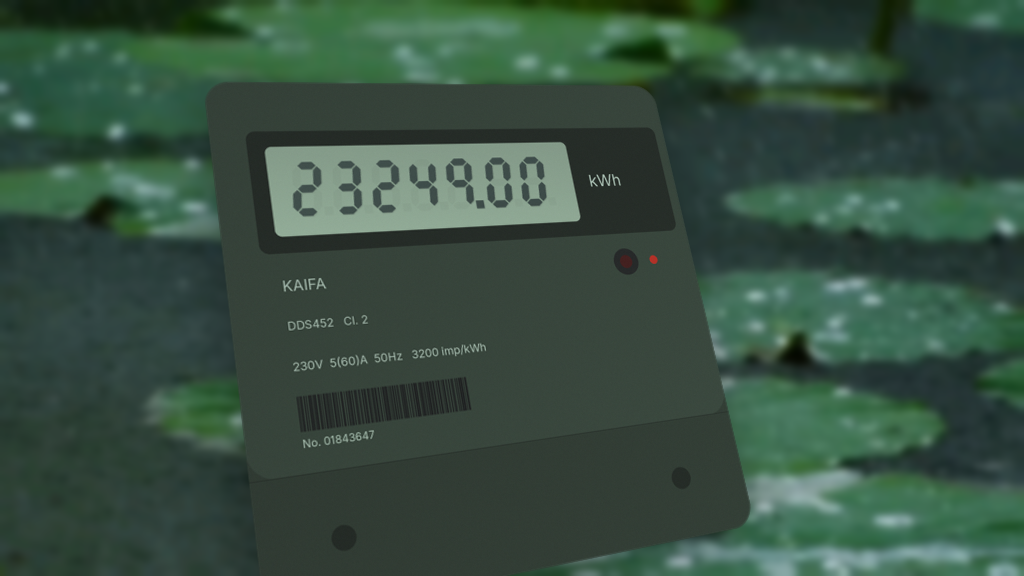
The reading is 23249.00 kWh
